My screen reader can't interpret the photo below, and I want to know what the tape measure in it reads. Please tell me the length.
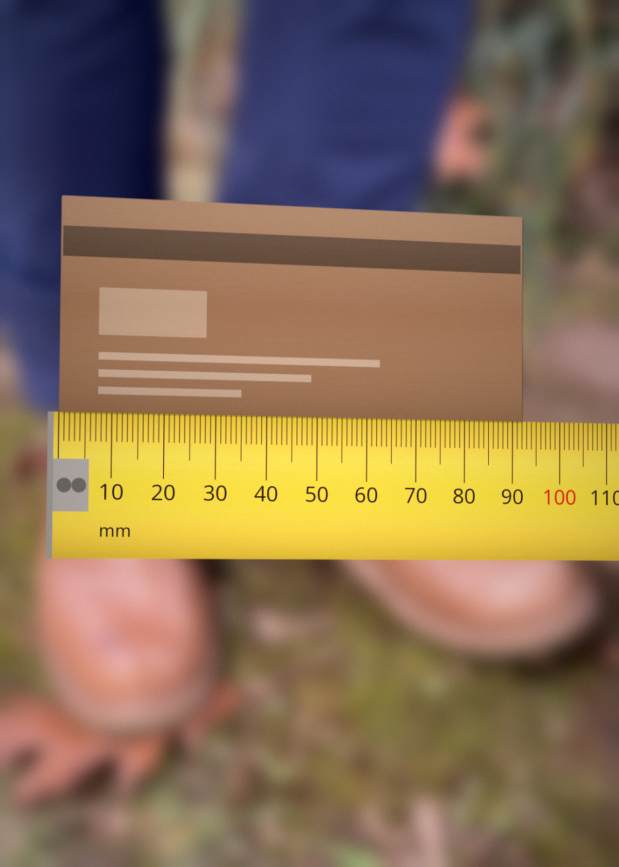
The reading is 92 mm
